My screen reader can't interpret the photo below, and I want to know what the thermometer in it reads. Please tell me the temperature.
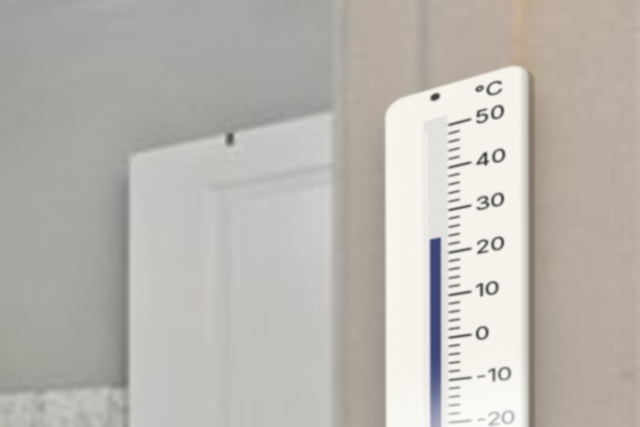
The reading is 24 °C
